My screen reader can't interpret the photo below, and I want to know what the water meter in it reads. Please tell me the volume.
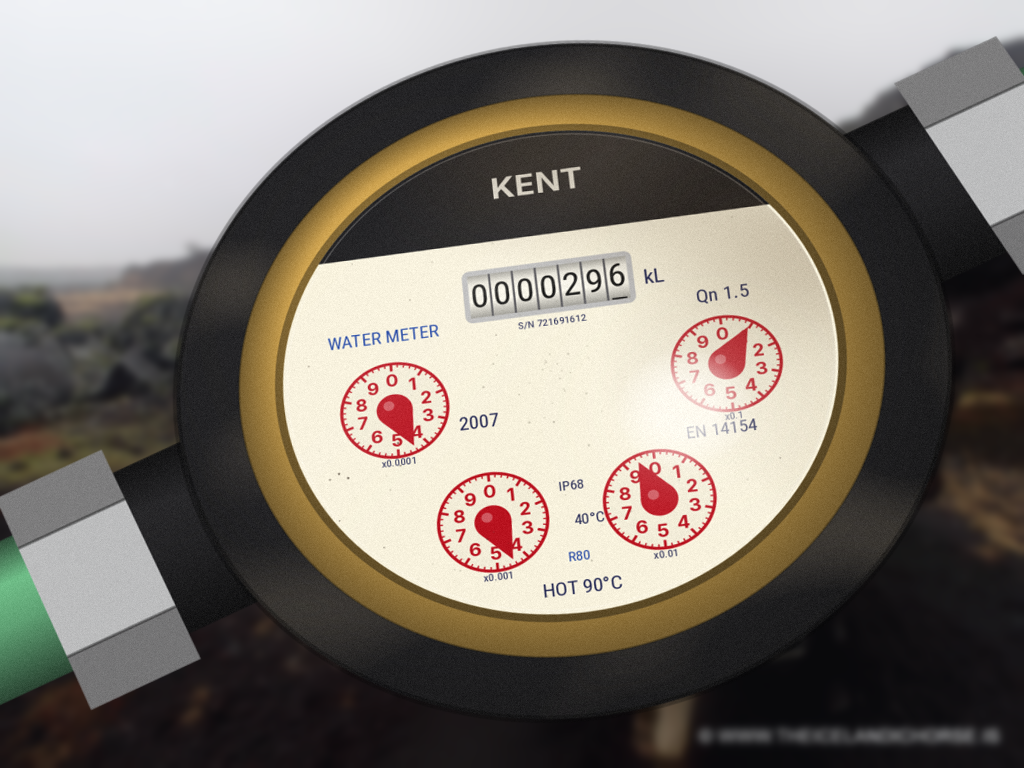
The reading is 296.0944 kL
